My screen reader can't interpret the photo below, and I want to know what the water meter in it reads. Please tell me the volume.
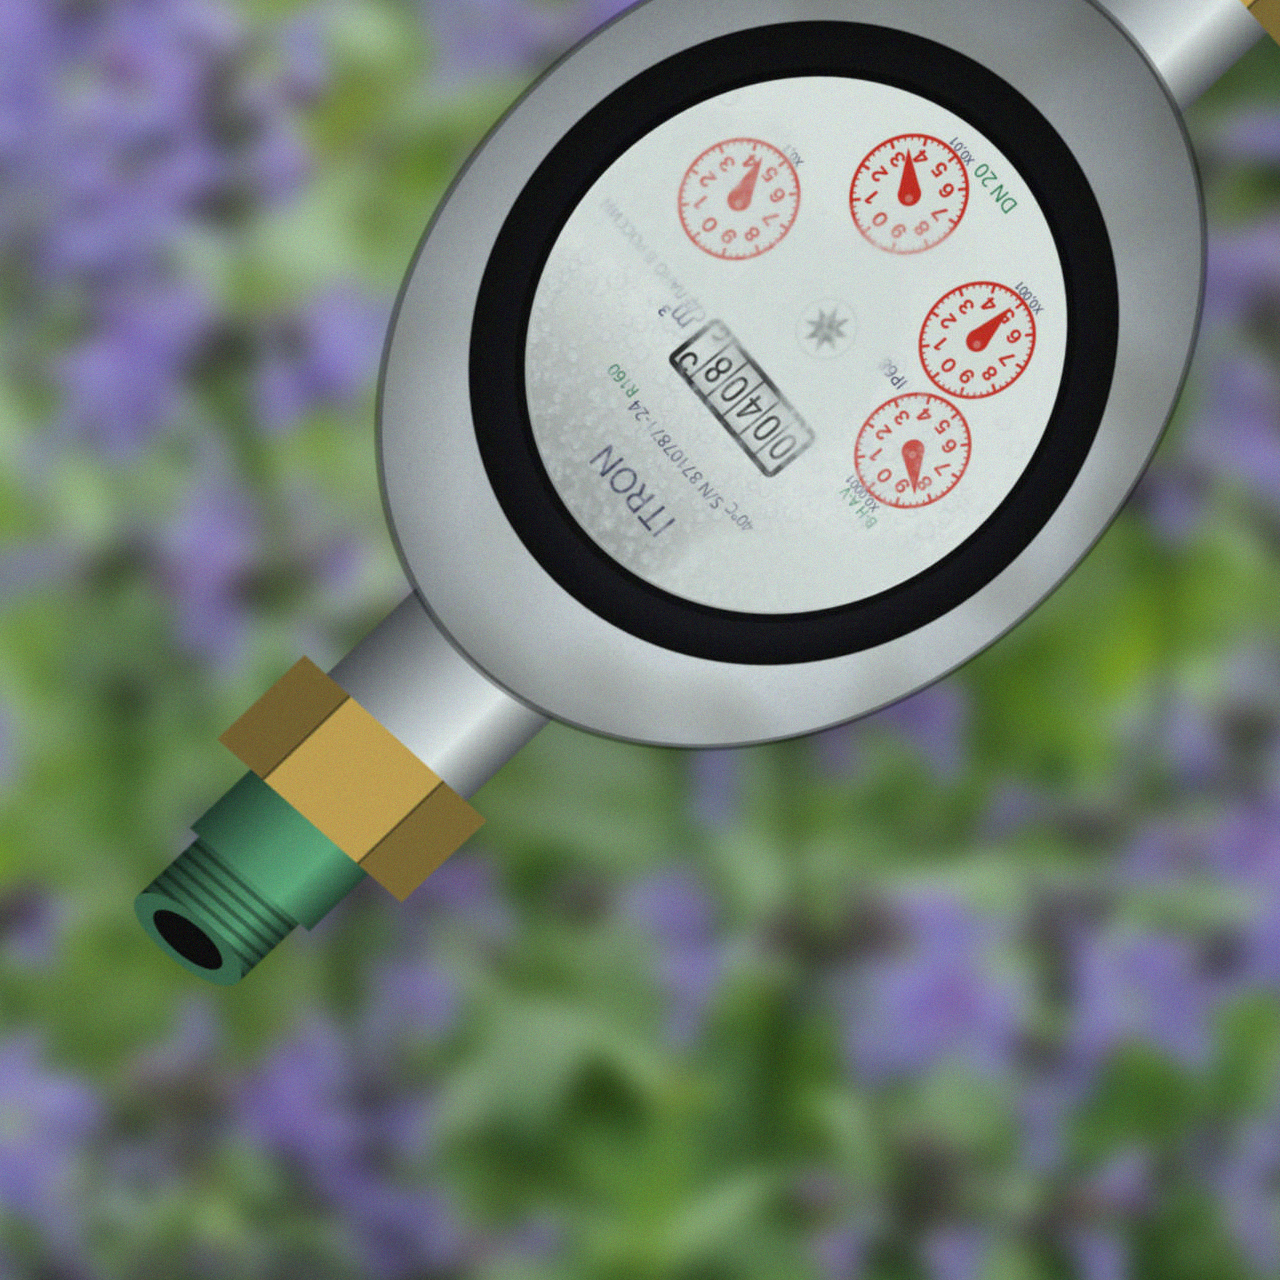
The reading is 4085.4348 m³
